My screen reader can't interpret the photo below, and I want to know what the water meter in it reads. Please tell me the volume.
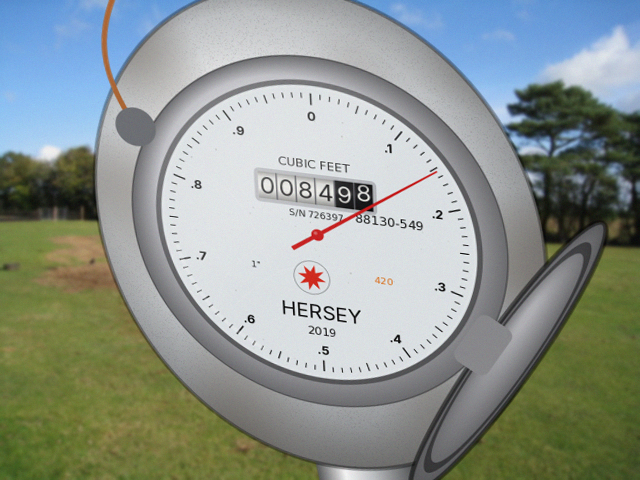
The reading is 8498.15 ft³
